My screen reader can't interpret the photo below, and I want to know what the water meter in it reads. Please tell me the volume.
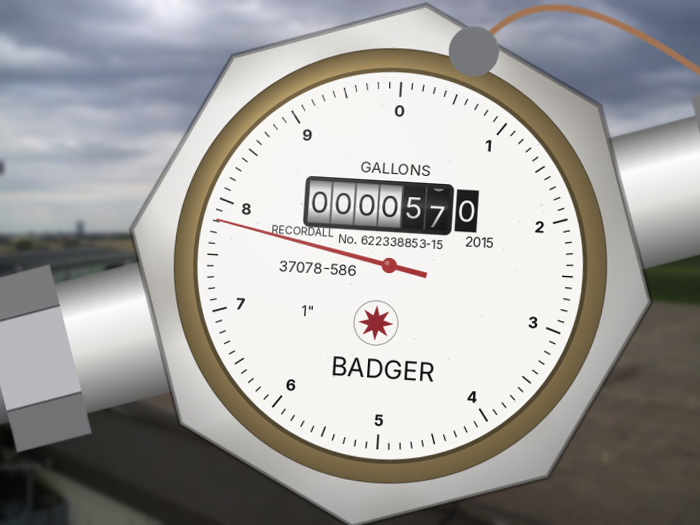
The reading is 567.8 gal
